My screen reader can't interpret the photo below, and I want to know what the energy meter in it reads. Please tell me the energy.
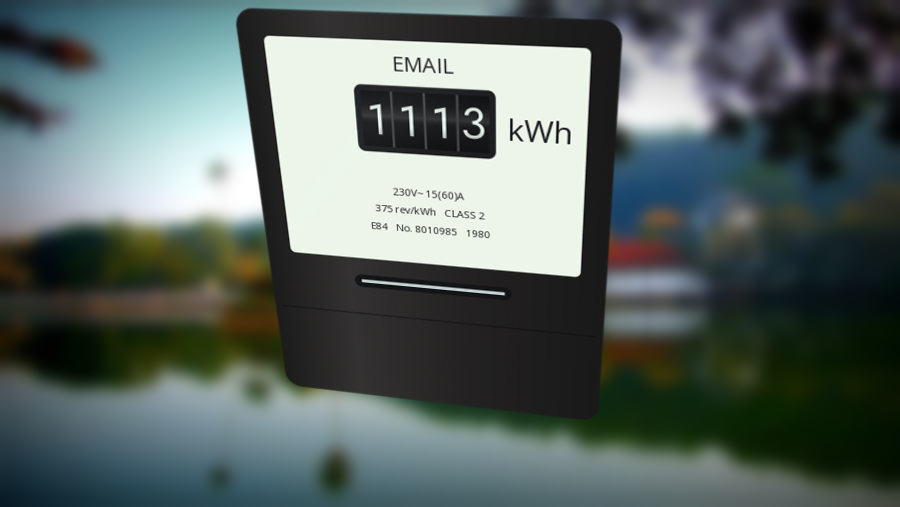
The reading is 1113 kWh
